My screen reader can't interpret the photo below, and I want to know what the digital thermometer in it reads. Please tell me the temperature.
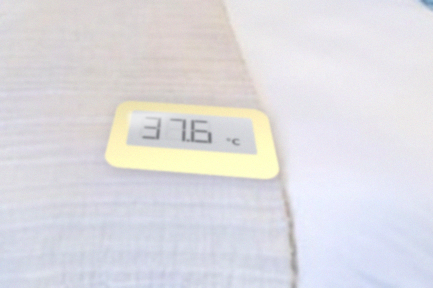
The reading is 37.6 °C
